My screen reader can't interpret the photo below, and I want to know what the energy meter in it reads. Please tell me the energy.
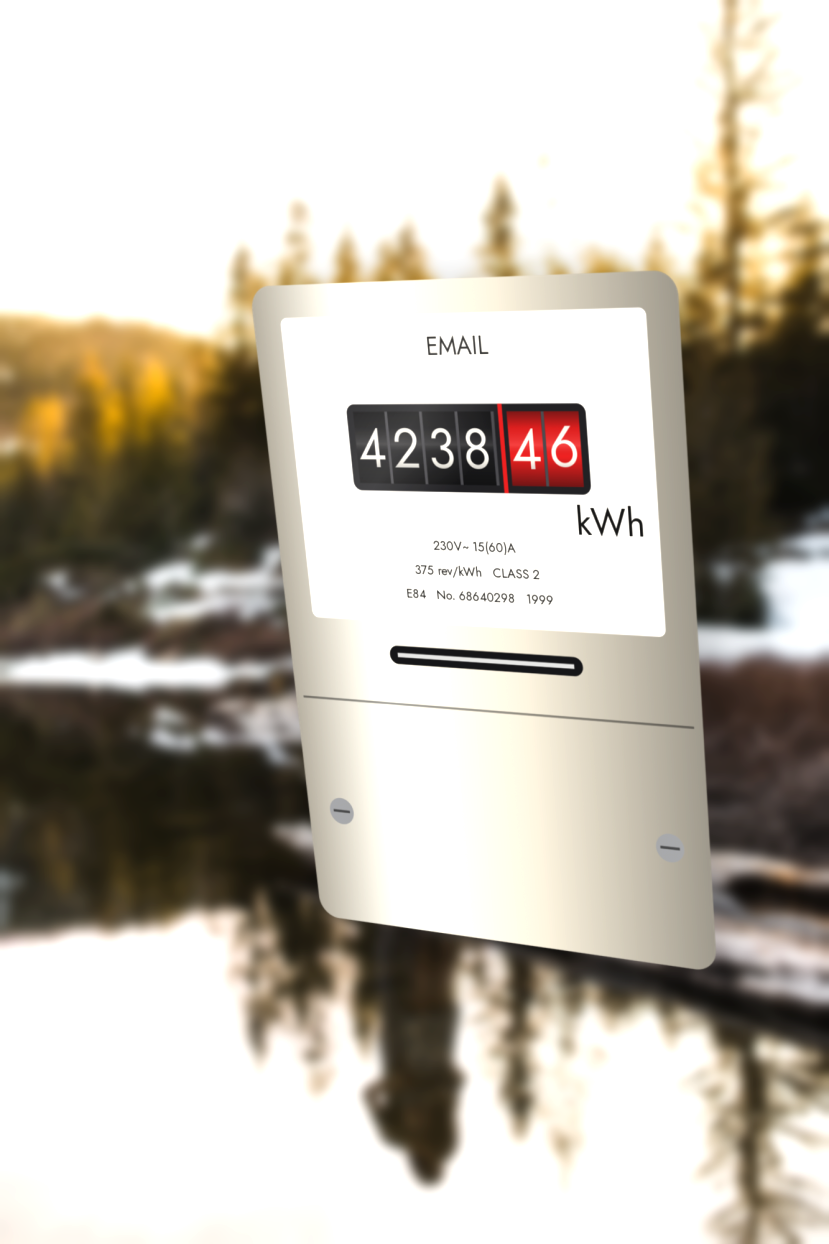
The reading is 4238.46 kWh
